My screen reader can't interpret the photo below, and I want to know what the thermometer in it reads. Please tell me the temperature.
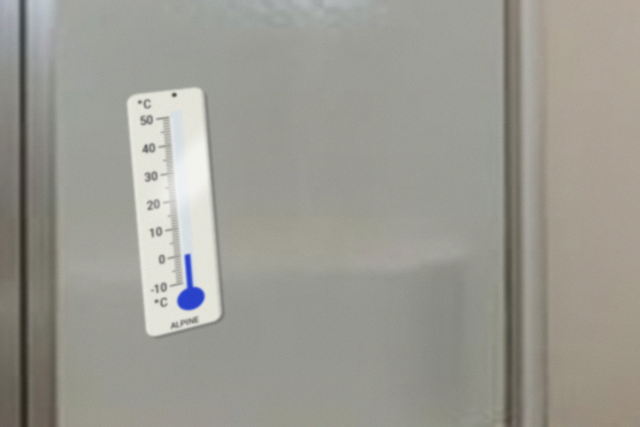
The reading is 0 °C
